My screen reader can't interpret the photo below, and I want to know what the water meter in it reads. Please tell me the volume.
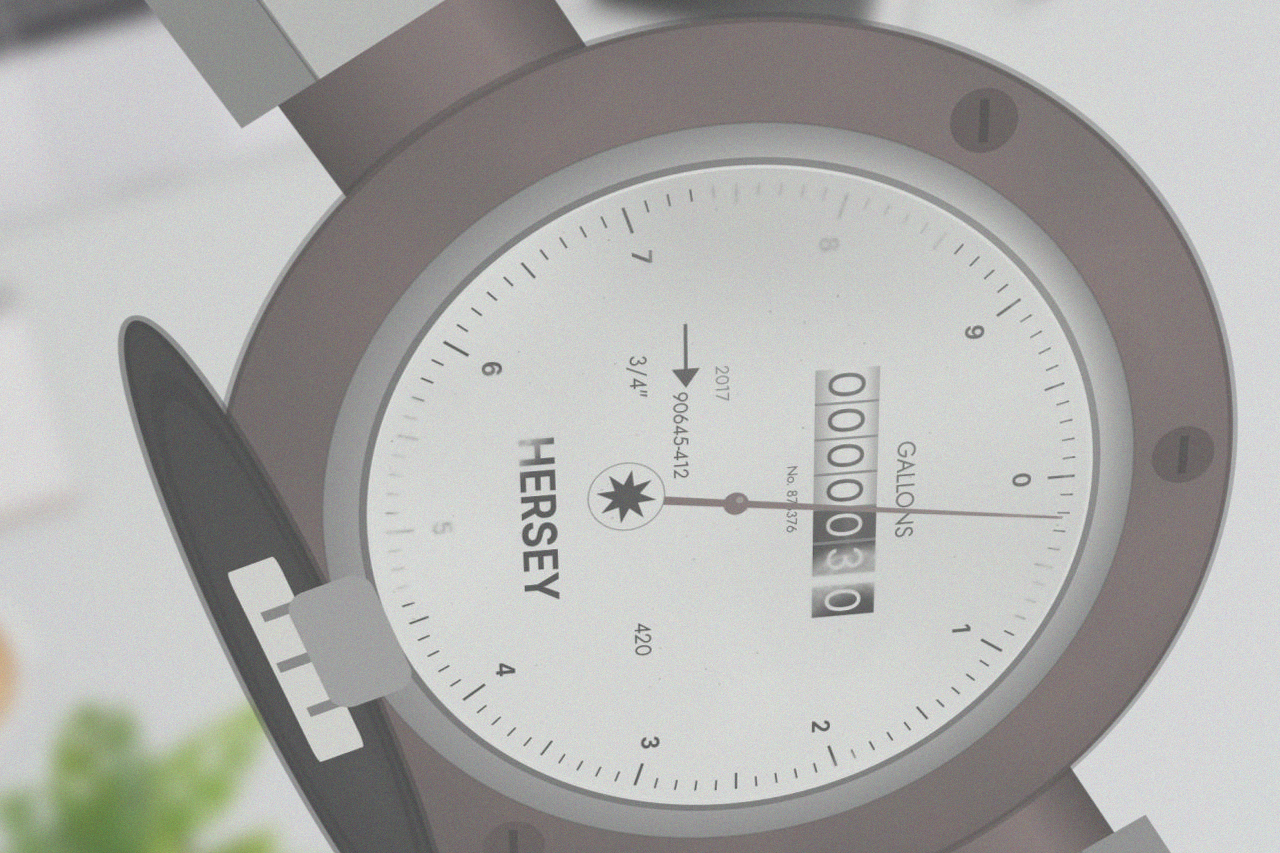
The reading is 30.2 gal
